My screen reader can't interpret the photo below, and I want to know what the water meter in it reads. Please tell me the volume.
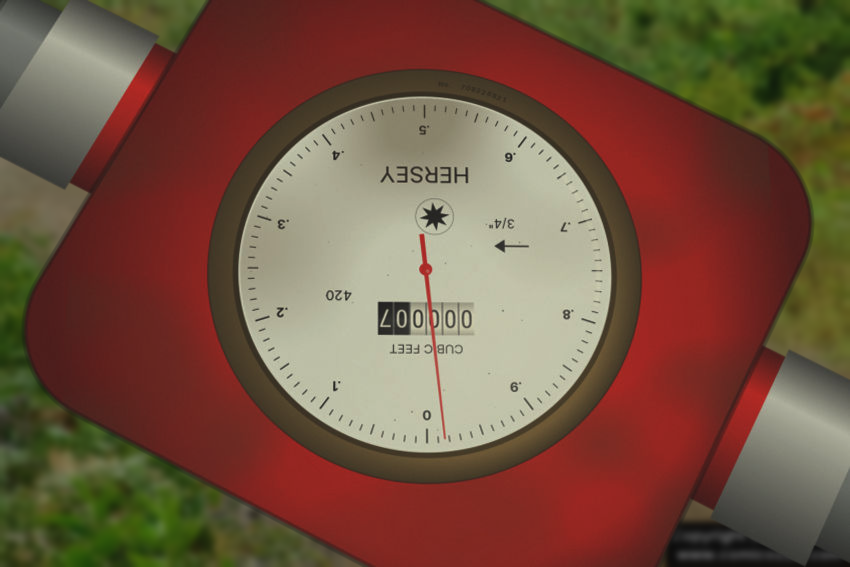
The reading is 6.98 ft³
